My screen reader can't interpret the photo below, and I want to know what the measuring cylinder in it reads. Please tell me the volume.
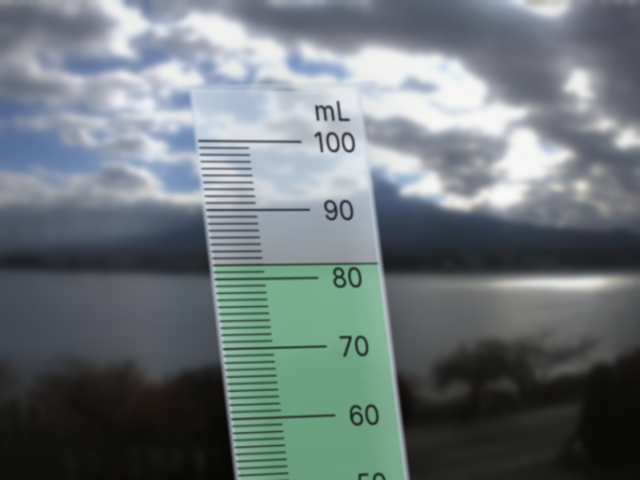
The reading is 82 mL
